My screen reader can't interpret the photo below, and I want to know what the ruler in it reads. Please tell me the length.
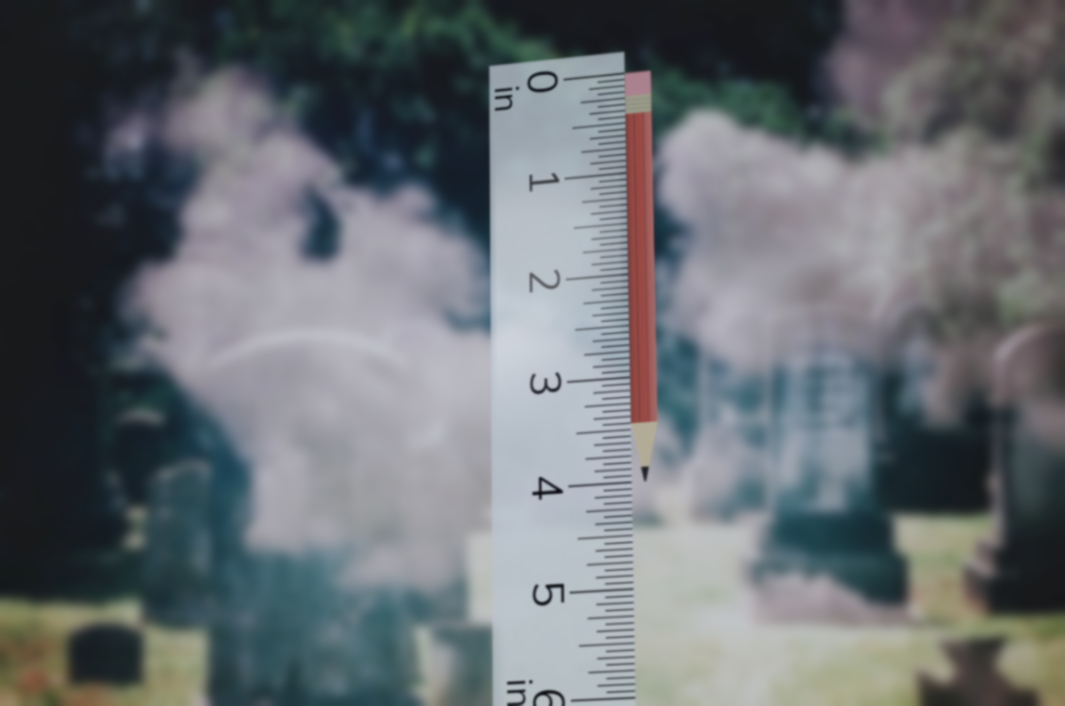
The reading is 4 in
